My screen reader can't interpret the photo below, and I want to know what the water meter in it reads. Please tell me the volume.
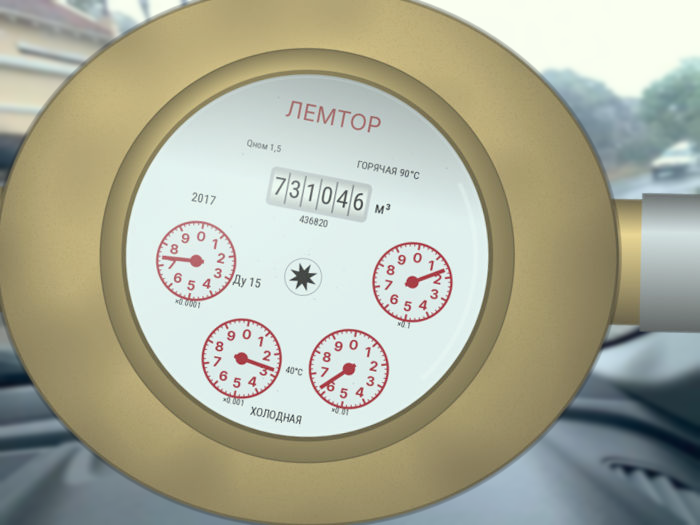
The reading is 731046.1627 m³
